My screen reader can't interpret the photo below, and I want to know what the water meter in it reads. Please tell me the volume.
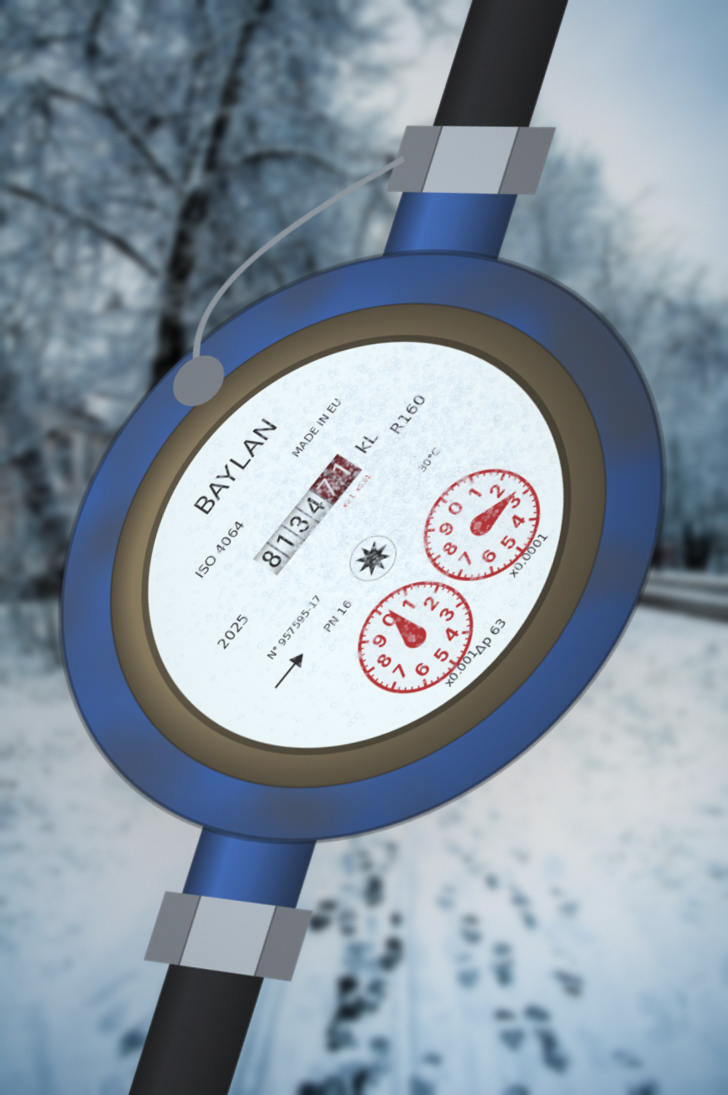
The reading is 8134.7102 kL
